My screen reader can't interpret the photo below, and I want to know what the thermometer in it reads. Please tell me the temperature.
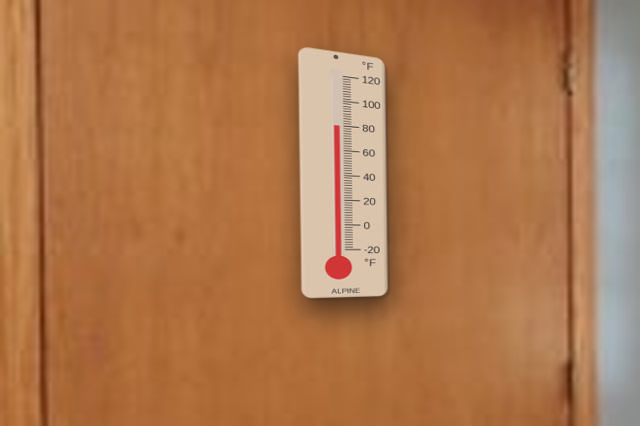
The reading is 80 °F
